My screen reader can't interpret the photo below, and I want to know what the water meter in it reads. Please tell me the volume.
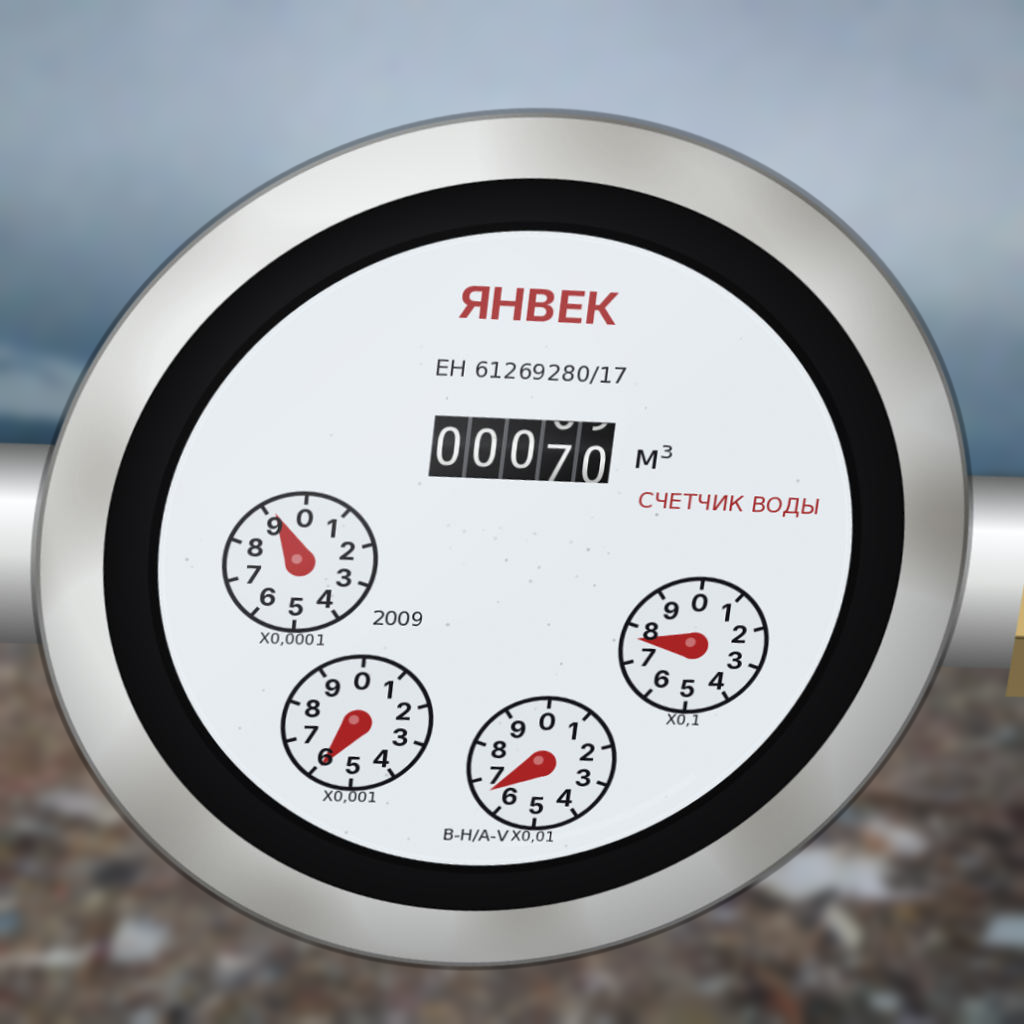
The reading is 69.7659 m³
